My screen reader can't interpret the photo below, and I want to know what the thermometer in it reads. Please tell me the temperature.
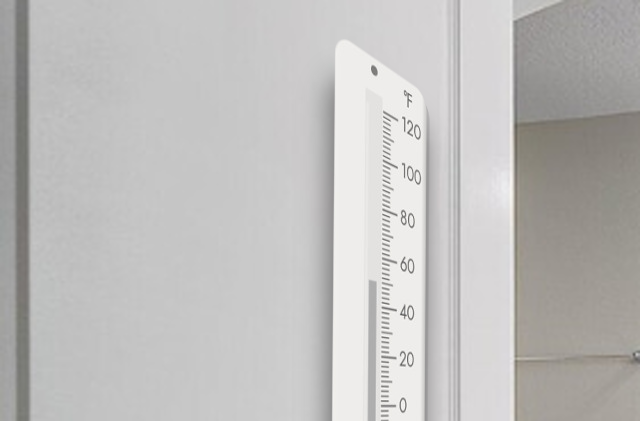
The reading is 50 °F
